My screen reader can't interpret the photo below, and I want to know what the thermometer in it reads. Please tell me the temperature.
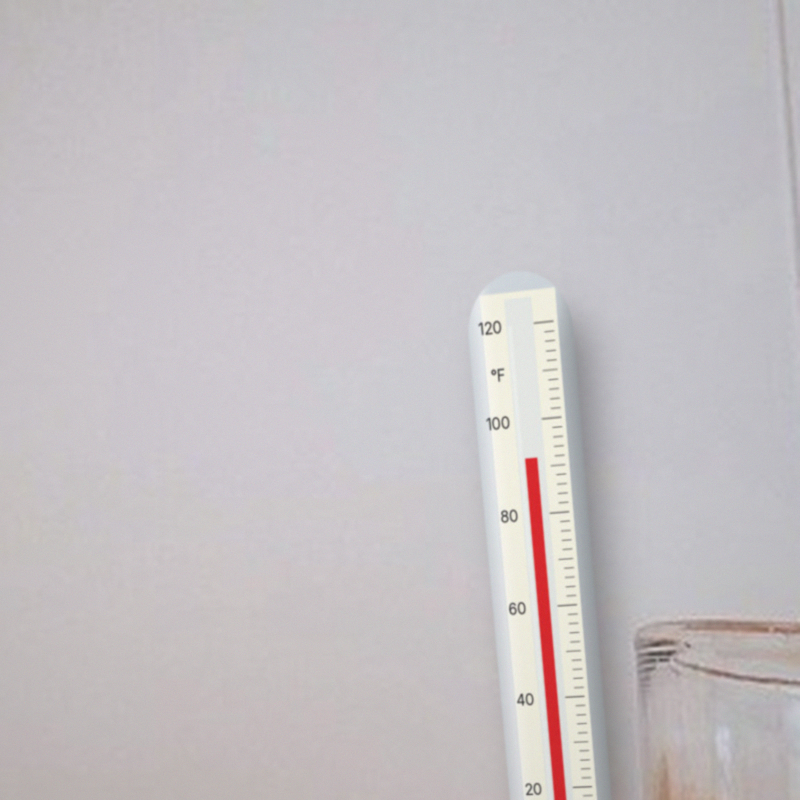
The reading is 92 °F
